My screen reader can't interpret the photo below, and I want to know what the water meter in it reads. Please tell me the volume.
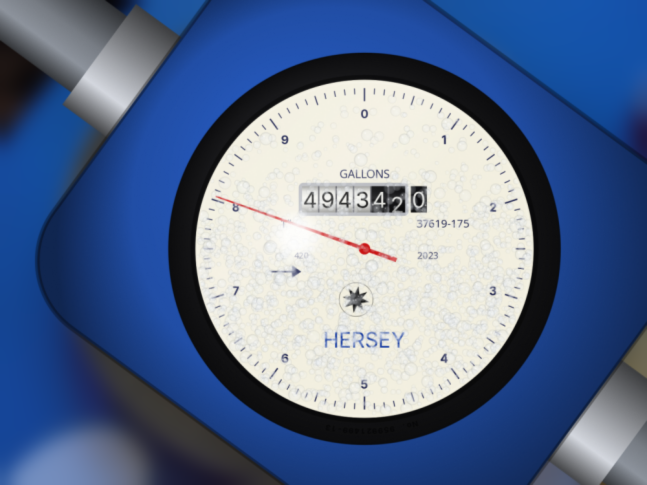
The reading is 4943418.0 gal
